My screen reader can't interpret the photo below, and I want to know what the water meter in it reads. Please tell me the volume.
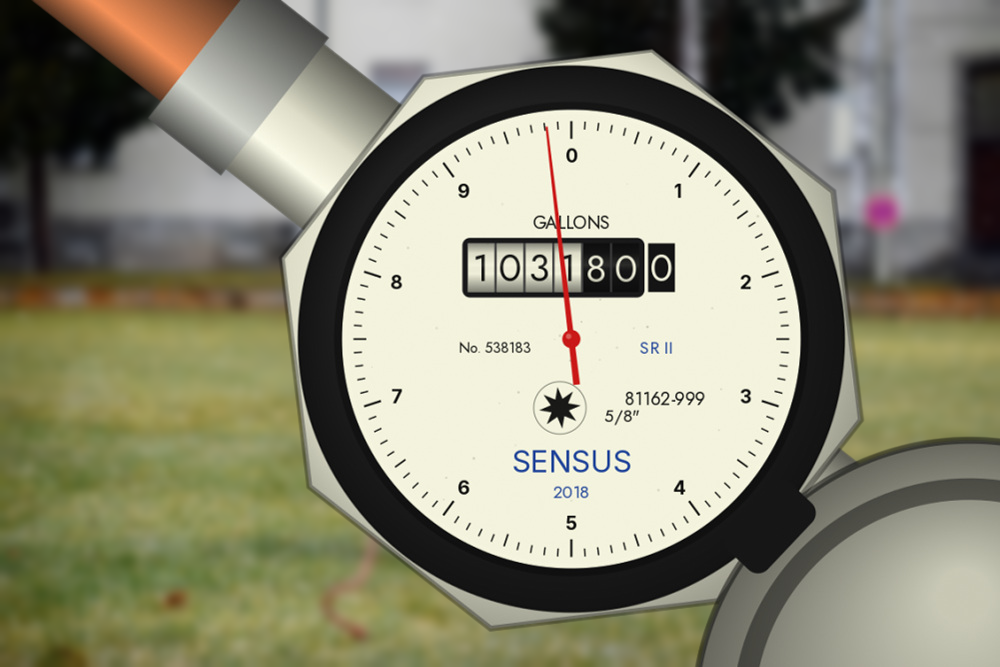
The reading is 1031799.8 gal
